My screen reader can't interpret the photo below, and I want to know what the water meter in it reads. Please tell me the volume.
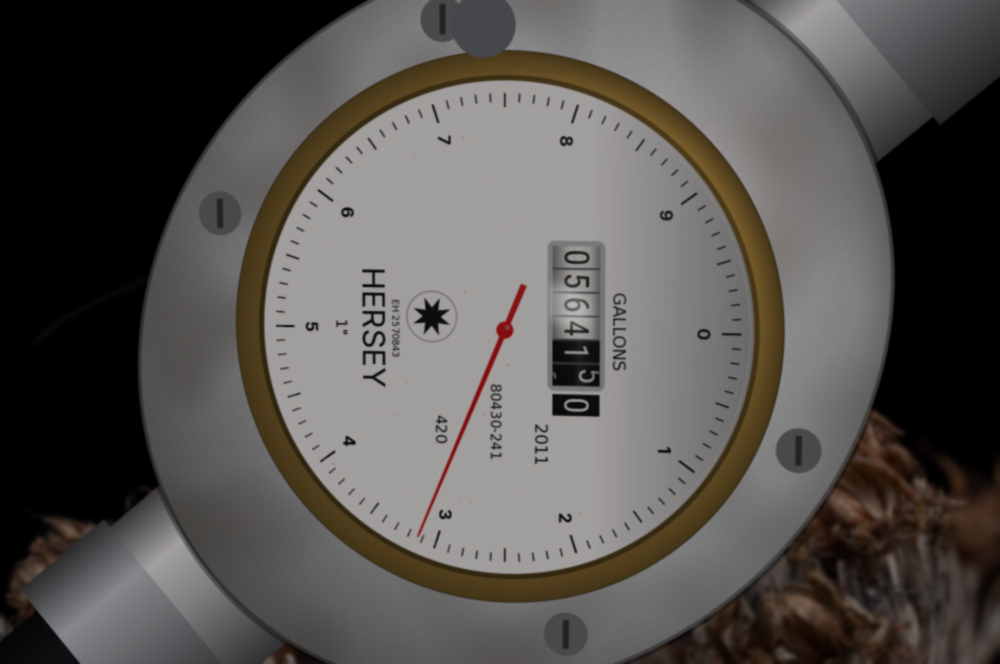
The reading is 564153.1 gal
